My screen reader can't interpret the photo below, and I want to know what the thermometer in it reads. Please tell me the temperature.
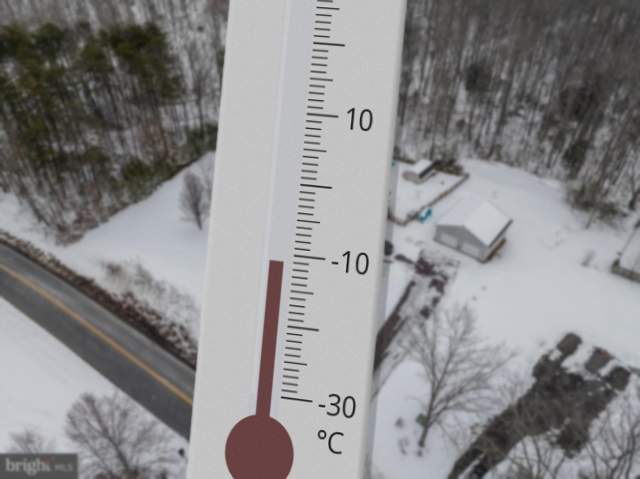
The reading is -11 °C
